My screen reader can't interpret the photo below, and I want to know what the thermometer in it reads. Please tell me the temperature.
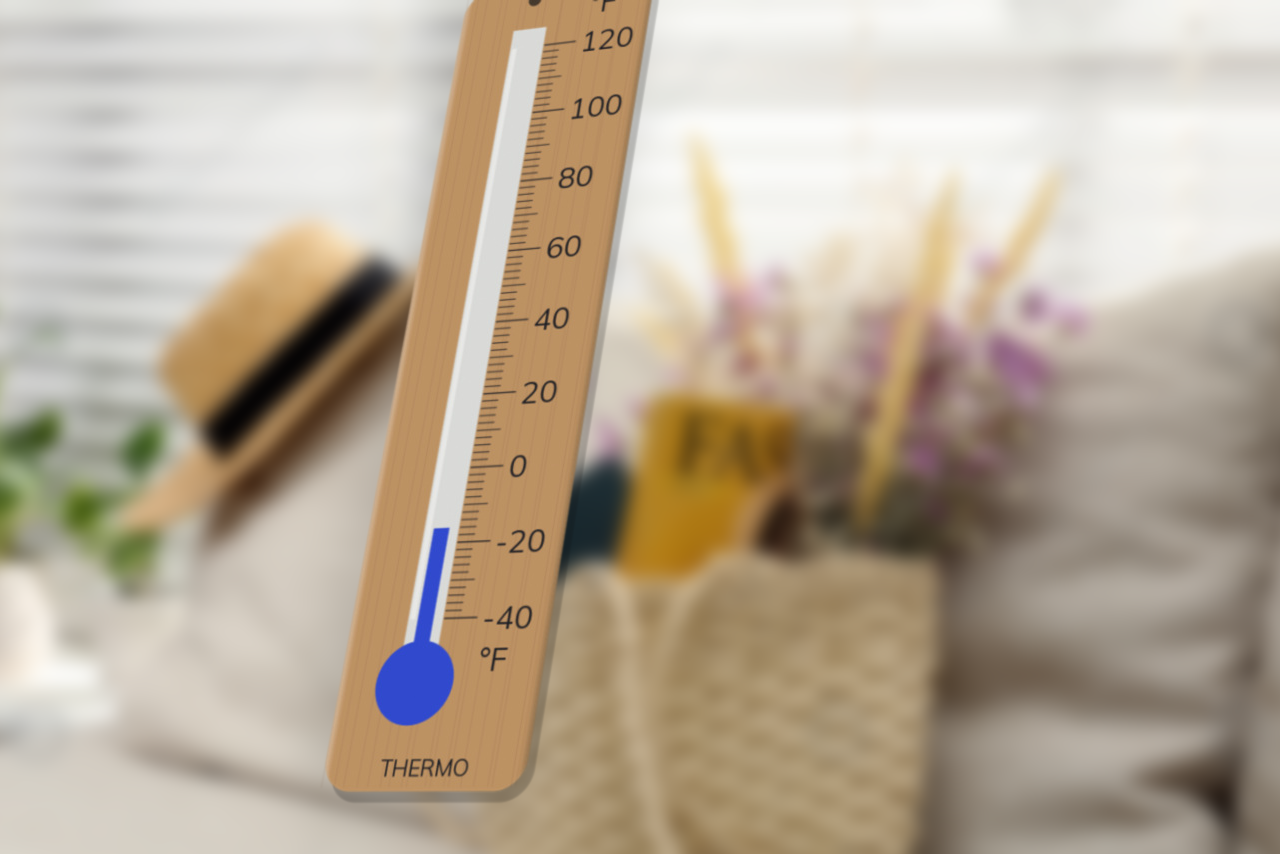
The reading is -16 °F
